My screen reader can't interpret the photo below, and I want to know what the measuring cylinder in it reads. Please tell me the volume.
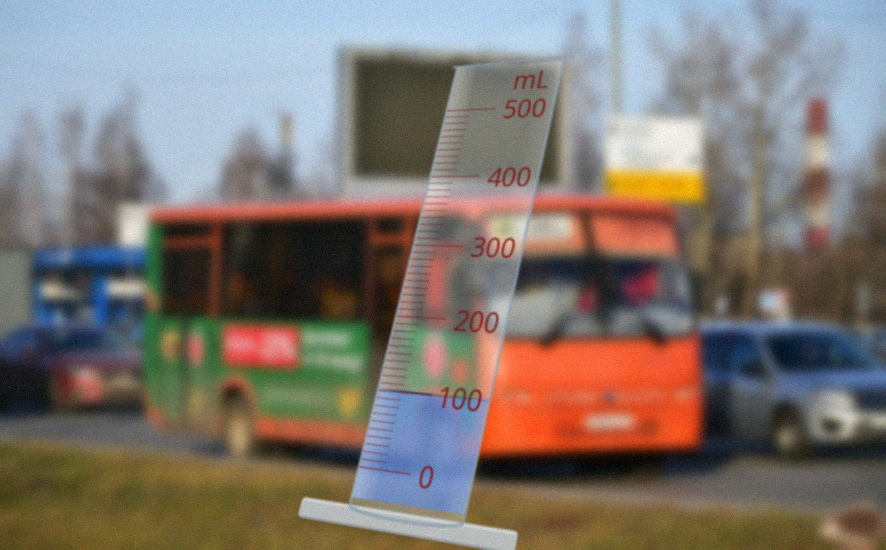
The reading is 100 mL
